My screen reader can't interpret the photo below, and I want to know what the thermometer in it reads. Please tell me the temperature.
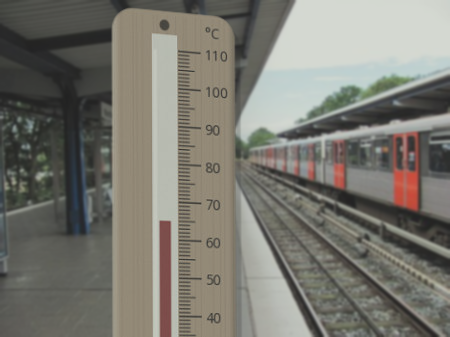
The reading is 65 °C
